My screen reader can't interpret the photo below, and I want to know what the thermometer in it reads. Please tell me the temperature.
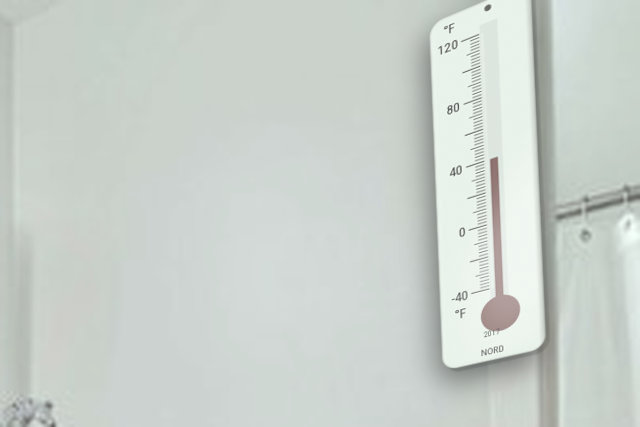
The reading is 40 °F
